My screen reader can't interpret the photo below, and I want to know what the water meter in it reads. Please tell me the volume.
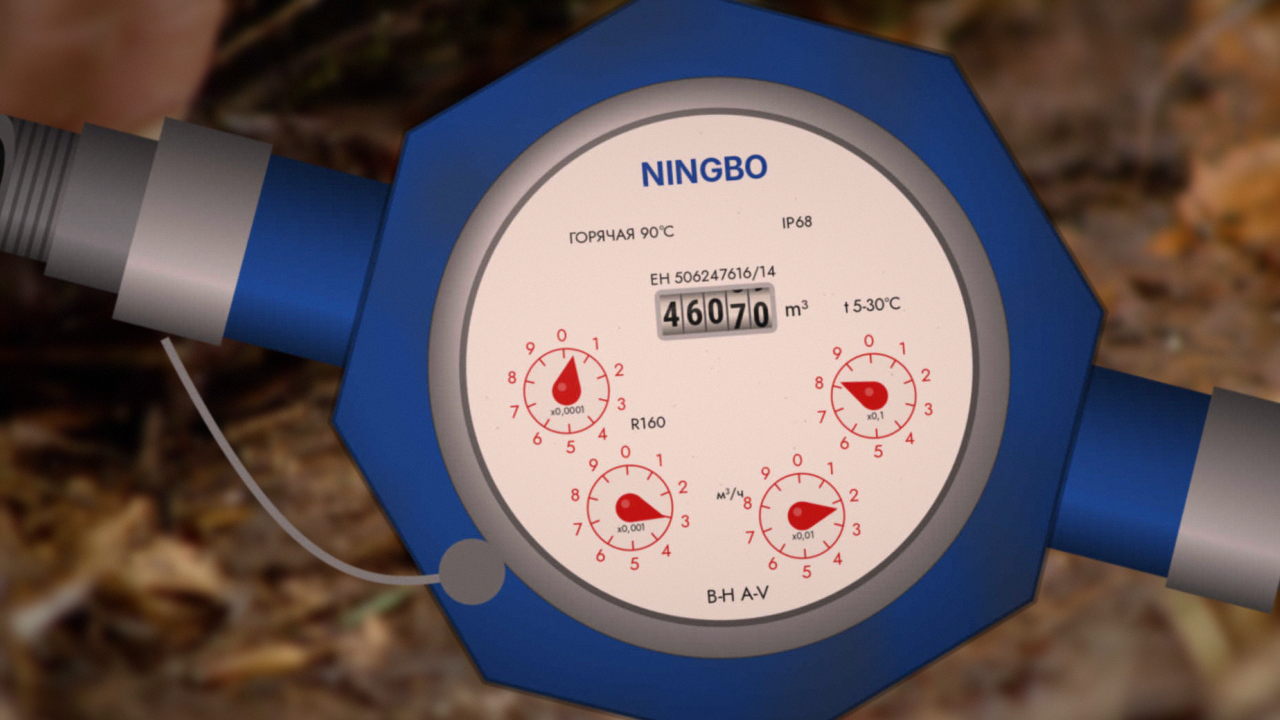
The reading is 46069.8230 m³
